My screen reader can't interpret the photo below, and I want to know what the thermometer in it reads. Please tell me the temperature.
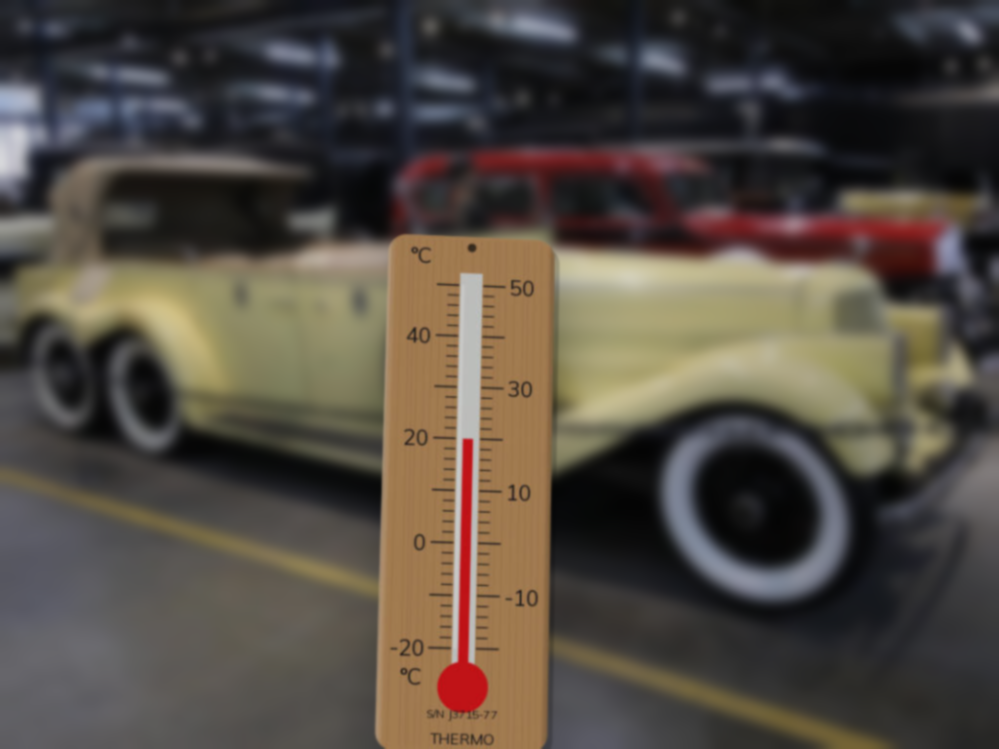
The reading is 20 °C
